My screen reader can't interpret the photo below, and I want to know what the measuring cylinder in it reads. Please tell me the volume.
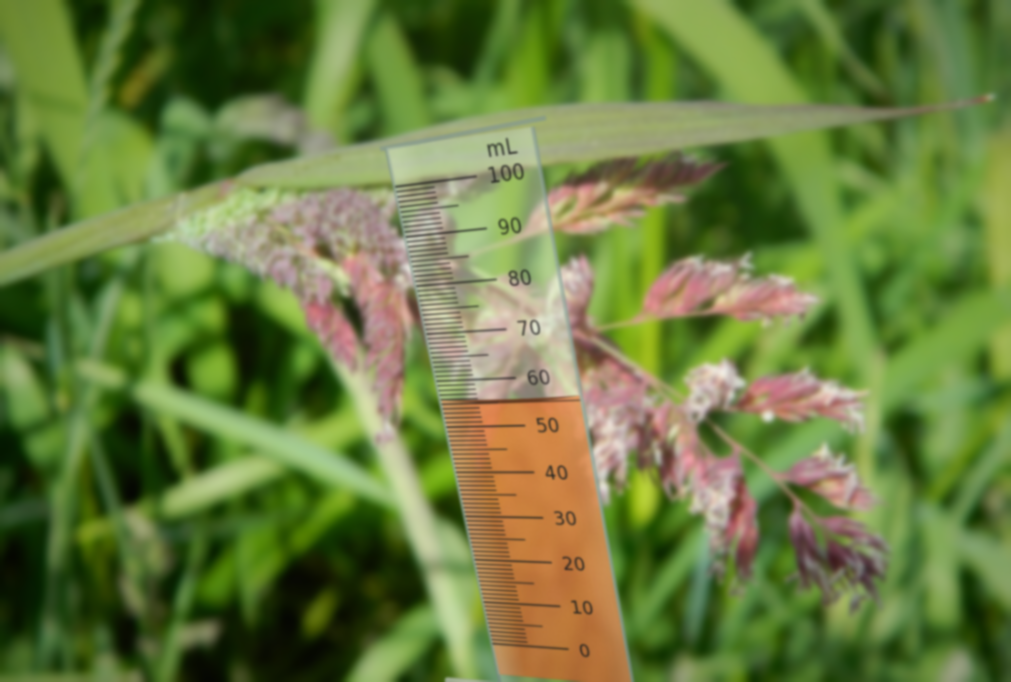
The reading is 55 mL
